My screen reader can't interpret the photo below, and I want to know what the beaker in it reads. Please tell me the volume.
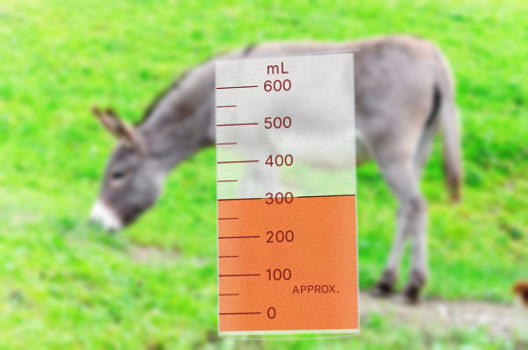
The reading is 300 mL
